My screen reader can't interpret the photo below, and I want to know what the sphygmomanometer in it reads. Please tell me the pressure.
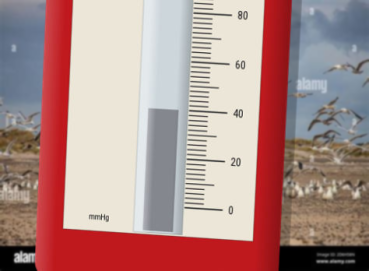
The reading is 40 mmHg
